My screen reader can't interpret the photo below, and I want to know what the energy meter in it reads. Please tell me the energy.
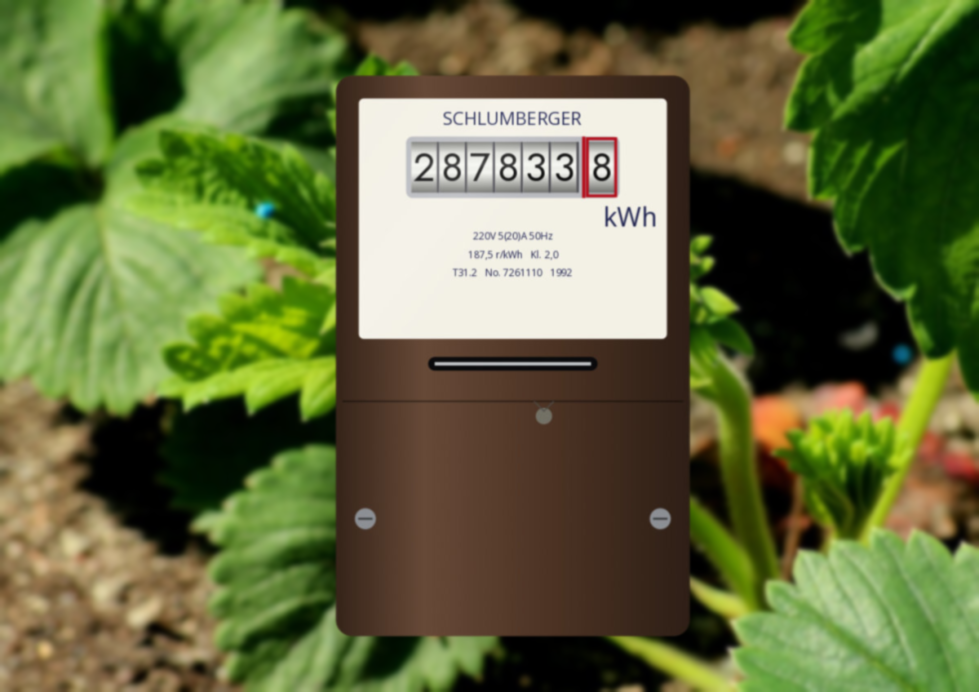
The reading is 287833.8 kWh
